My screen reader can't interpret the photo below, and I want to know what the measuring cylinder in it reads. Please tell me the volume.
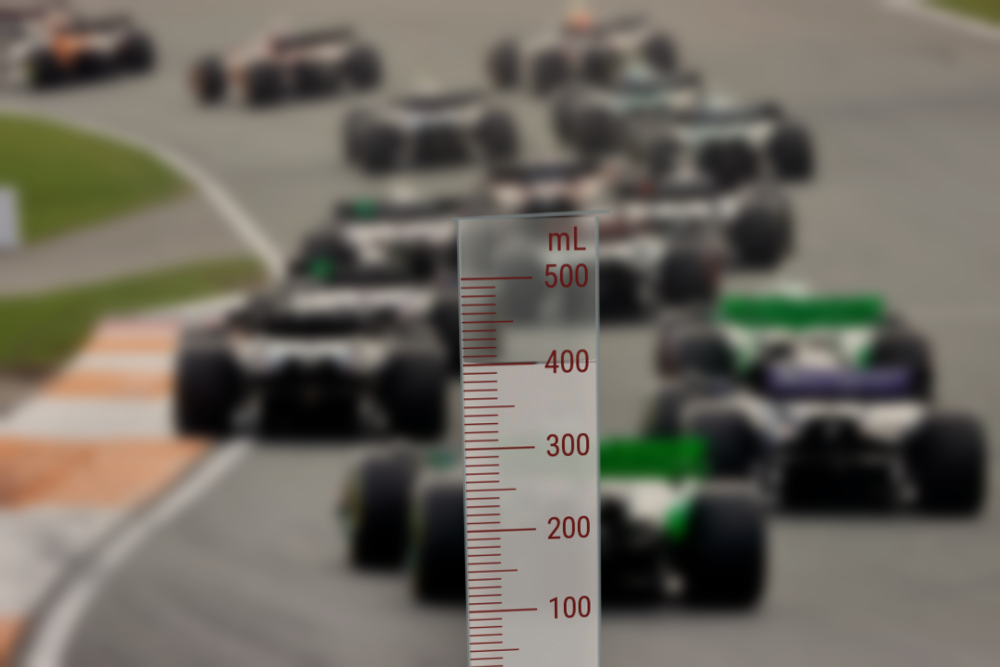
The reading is 400 mL
